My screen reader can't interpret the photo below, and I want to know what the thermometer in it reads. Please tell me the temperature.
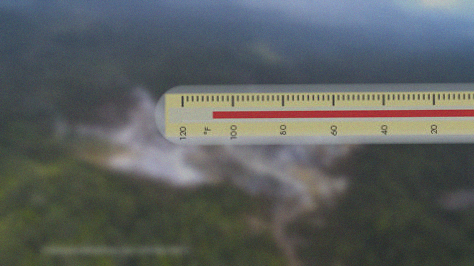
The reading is 108 °F
